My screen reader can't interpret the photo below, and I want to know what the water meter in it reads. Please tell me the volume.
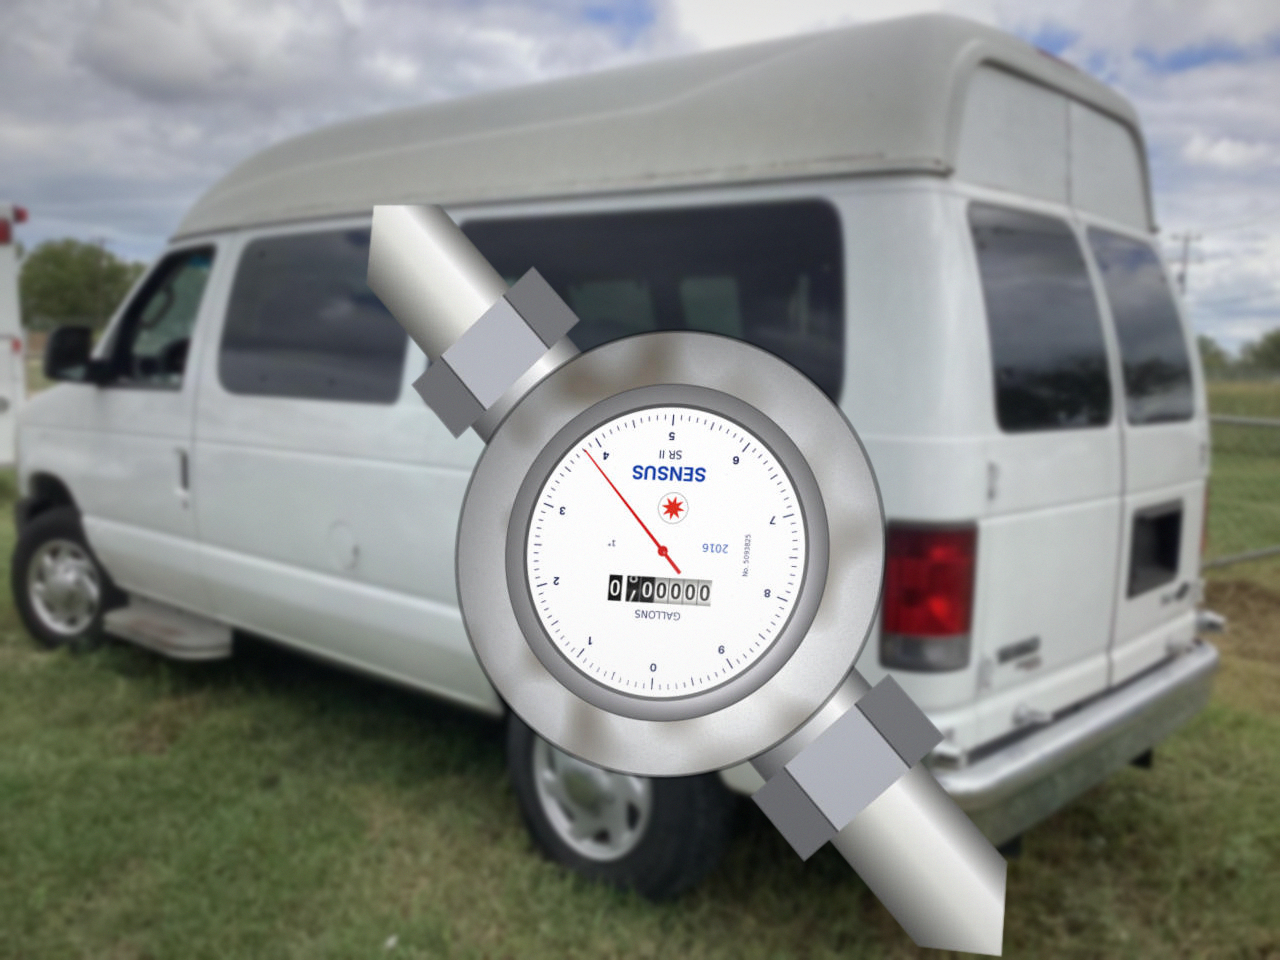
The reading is 73.8 gal
